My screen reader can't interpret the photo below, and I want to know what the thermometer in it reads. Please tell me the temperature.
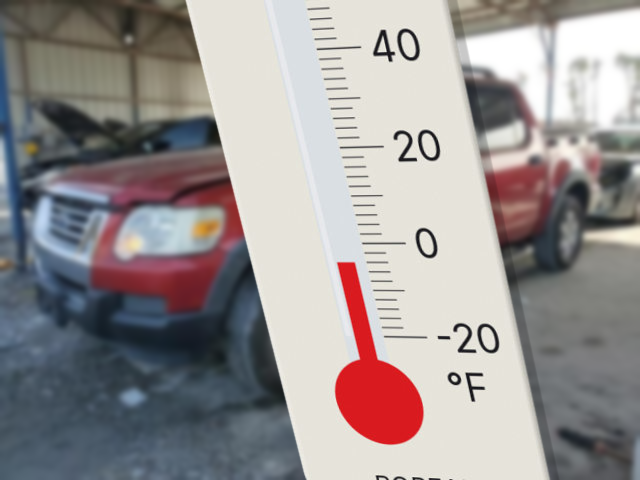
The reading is -4 °F
